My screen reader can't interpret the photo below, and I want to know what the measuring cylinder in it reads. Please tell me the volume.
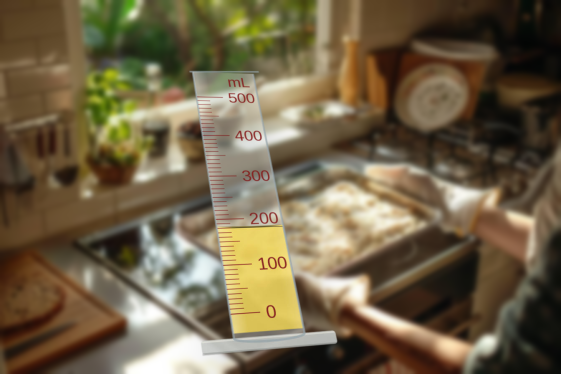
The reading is 180 mL
